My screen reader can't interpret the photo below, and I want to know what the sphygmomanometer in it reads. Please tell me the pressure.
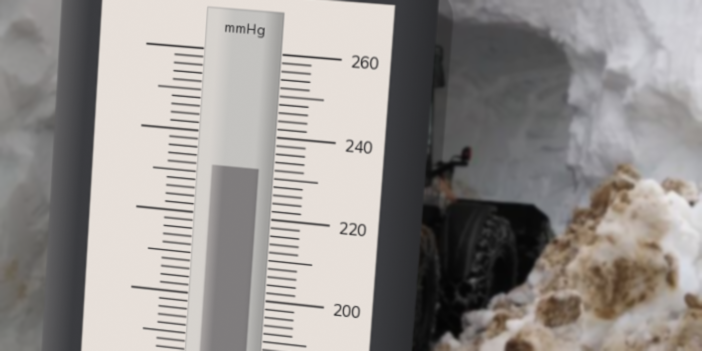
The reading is 232 mmHg
